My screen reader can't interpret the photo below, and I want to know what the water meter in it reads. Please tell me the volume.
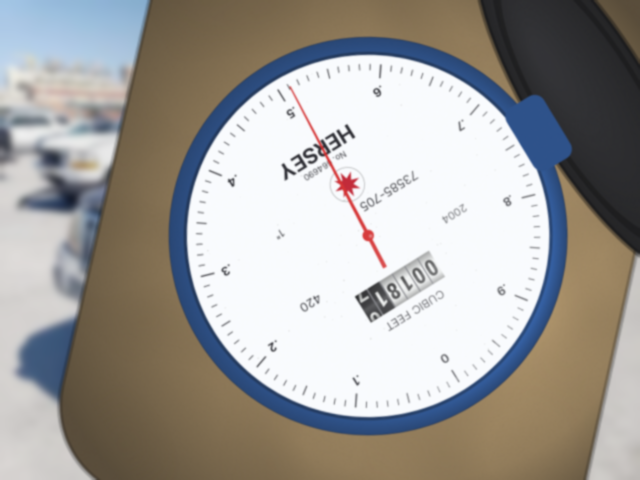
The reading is 1816.51 ft³
